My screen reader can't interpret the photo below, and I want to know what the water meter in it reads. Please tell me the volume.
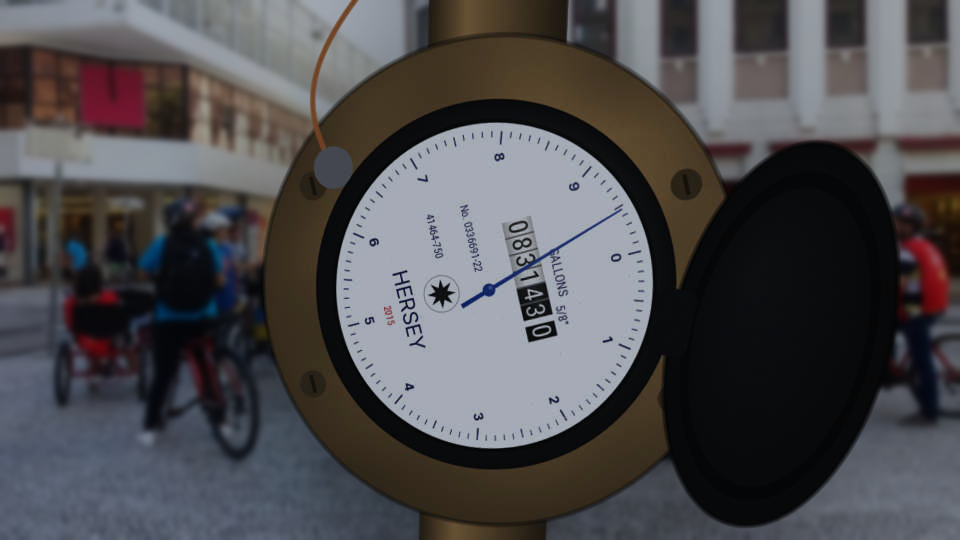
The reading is 831429.5 gal
